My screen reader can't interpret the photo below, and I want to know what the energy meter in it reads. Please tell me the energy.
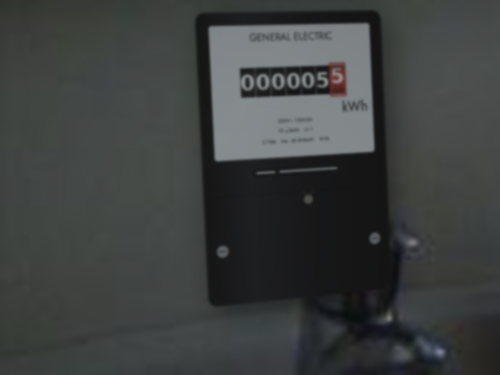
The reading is 5.5 kWh
